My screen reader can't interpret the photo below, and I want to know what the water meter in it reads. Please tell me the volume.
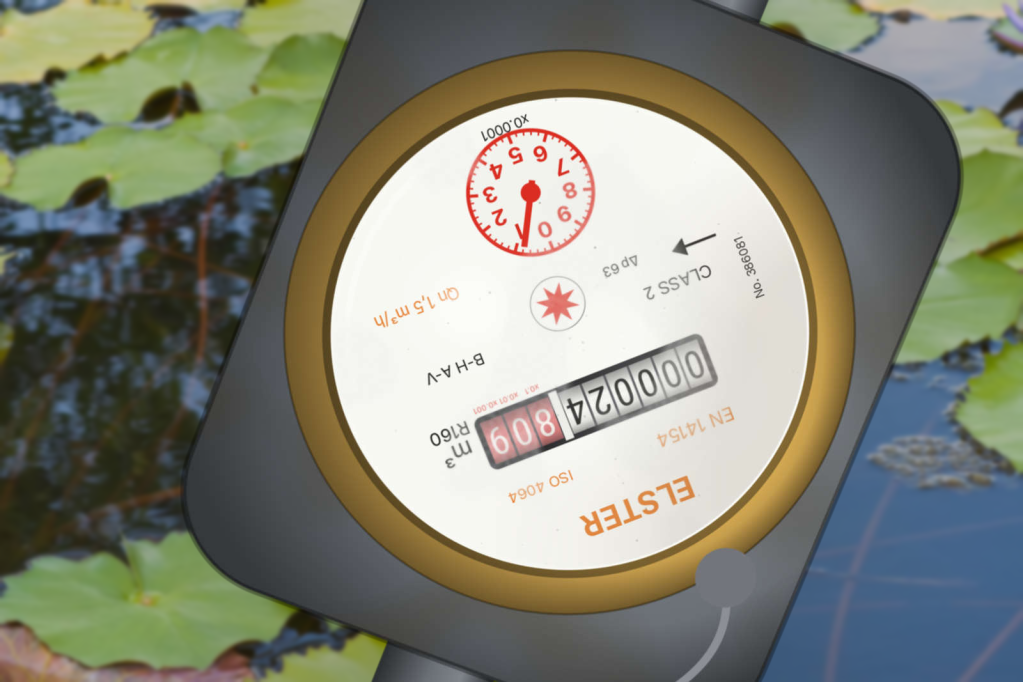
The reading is 24.8090 m³
